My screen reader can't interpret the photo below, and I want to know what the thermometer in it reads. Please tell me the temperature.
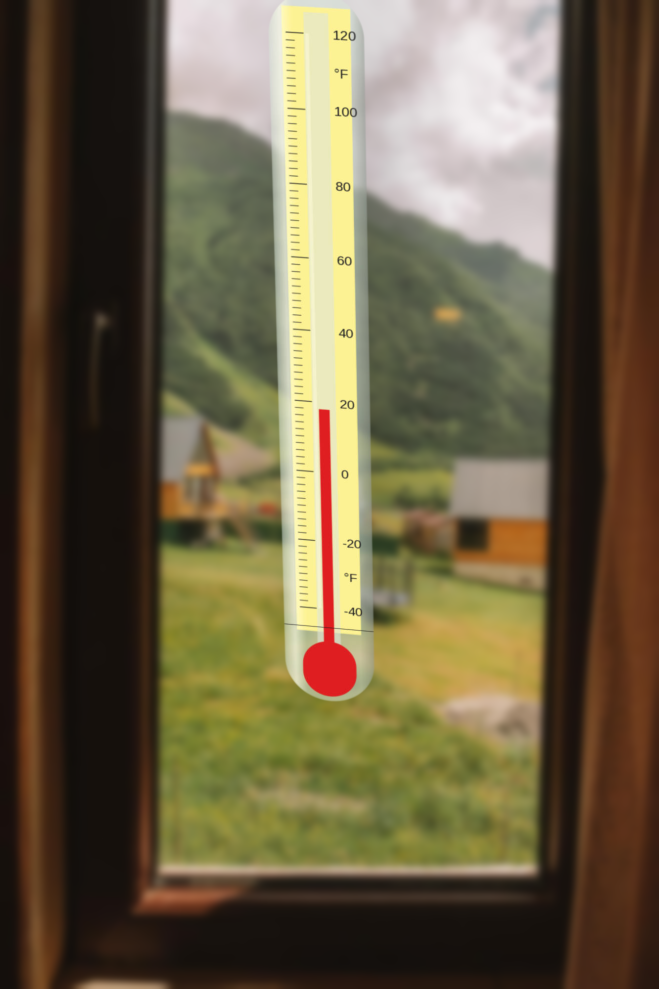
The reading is 18 °F
